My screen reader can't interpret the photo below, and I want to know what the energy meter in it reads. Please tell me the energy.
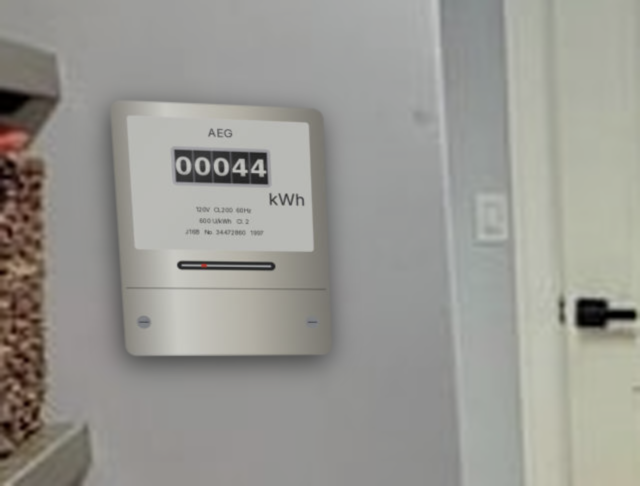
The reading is 44 kWh
